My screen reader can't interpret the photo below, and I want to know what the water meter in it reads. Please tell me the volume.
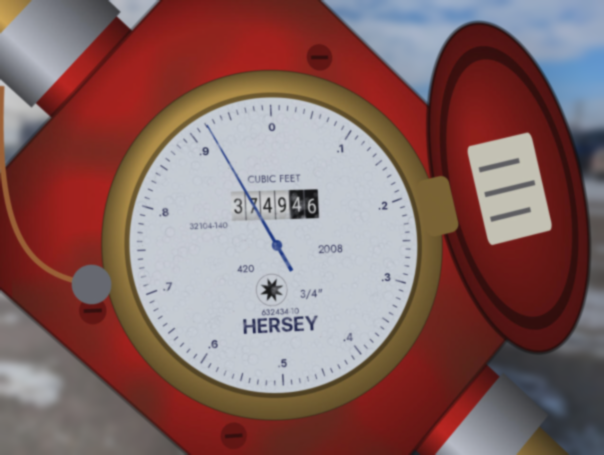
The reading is 374945.92 ft³
